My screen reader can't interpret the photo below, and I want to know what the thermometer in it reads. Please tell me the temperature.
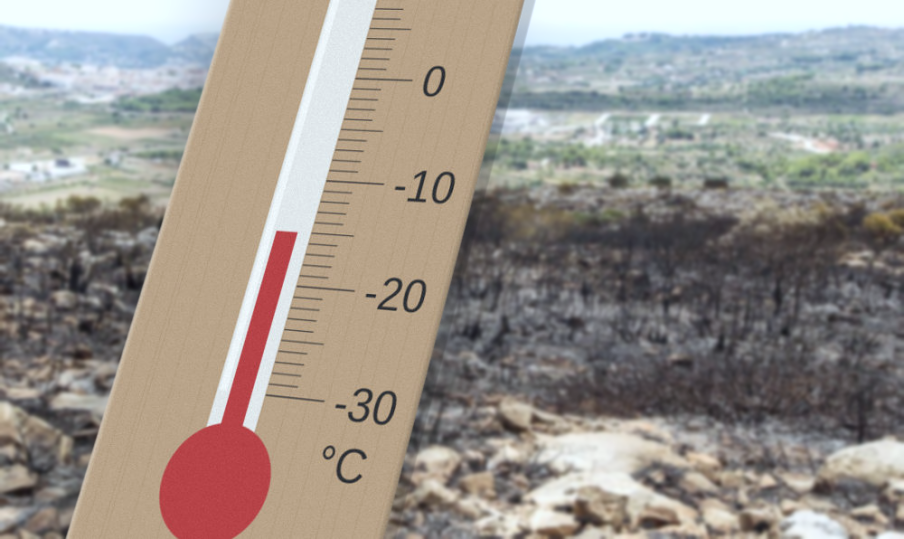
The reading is -15 °C
